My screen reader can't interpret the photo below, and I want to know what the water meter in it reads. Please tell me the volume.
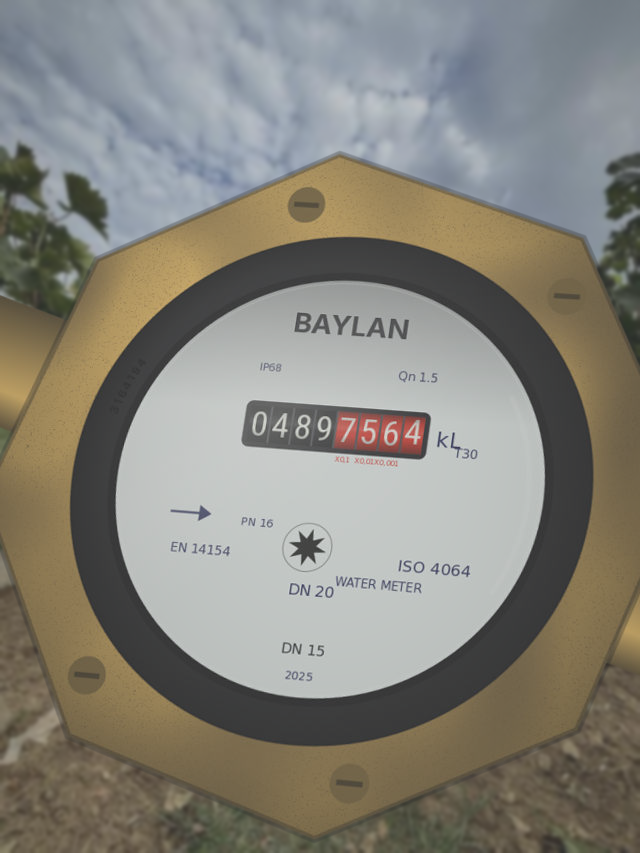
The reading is 489.7564 kL
